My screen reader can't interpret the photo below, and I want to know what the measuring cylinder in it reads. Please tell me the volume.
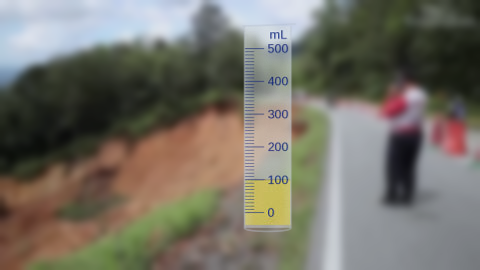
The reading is 100 mL
